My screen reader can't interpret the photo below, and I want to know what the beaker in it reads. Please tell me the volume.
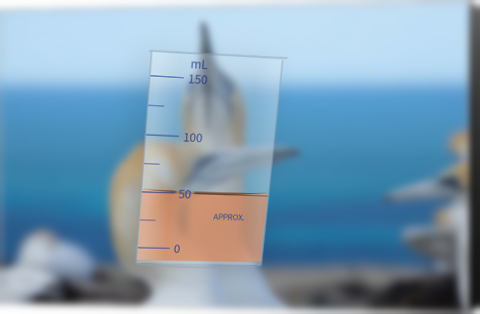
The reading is 50 mL
